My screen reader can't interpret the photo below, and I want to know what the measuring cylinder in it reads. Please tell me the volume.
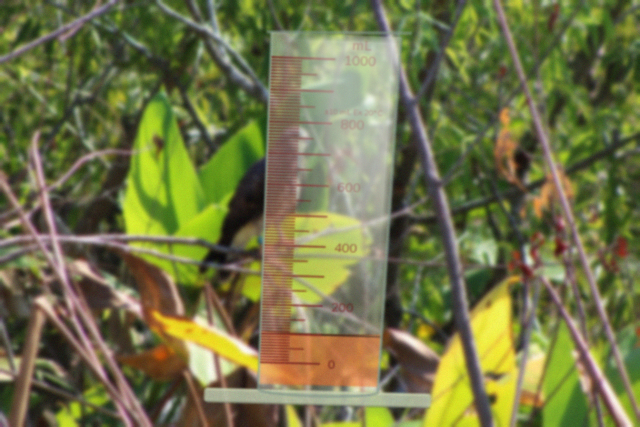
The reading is 100 mL
